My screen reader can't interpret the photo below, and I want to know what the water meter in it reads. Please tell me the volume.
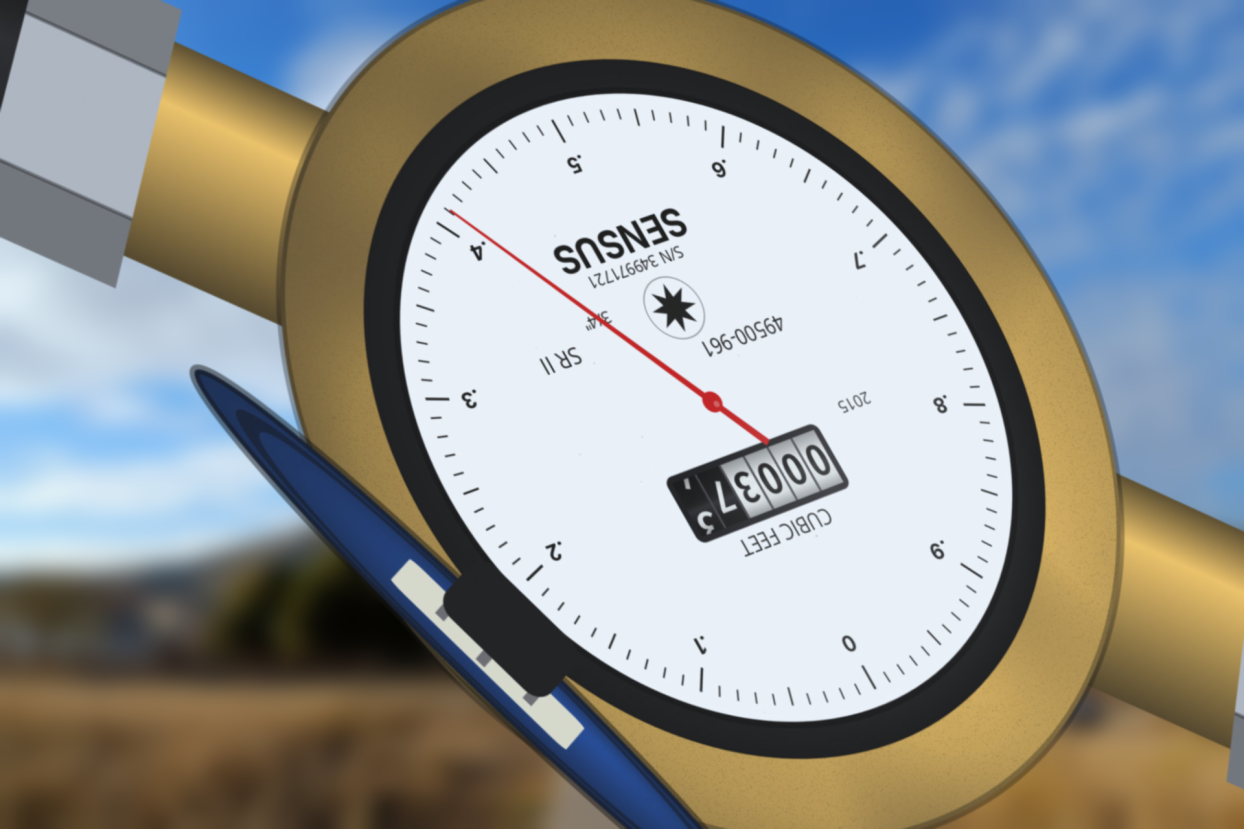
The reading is 373.41 ft³
